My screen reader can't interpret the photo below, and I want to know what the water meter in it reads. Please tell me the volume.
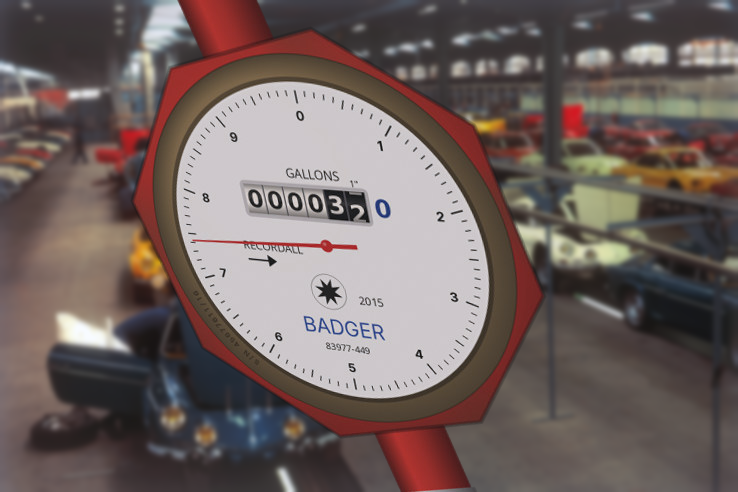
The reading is 317.4 gal
